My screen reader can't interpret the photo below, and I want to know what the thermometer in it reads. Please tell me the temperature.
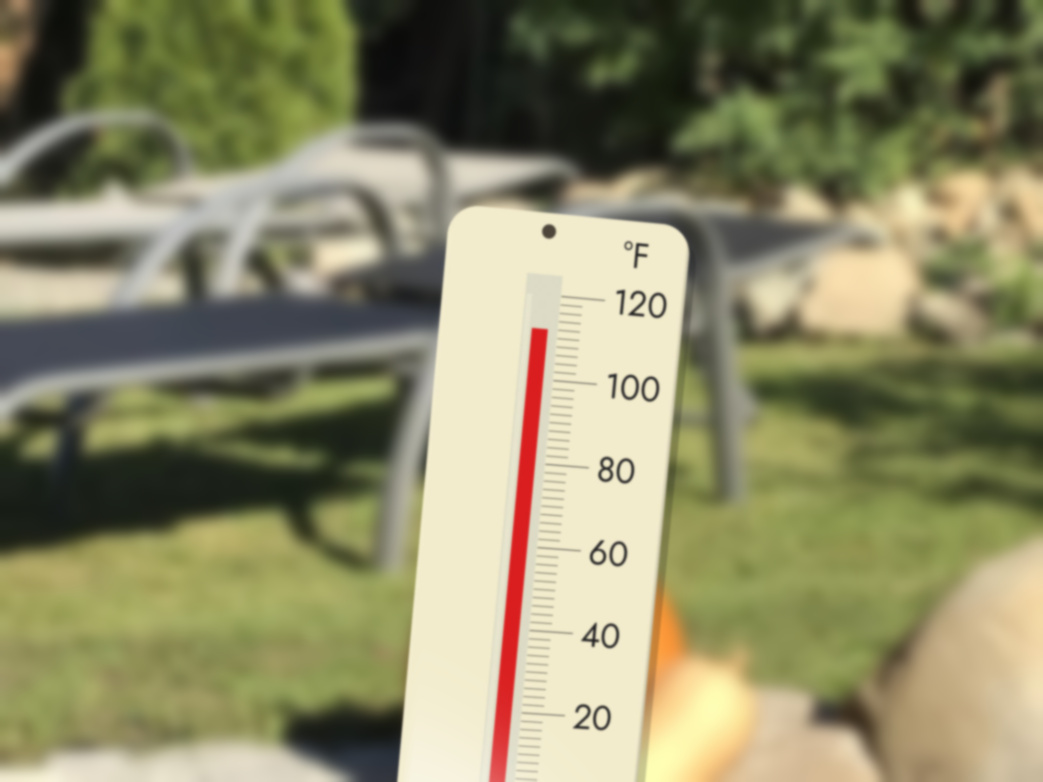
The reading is 112 °F
